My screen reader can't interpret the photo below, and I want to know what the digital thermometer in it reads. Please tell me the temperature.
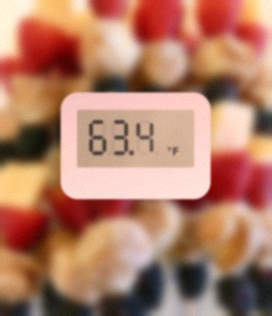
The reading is 63.4 °F
